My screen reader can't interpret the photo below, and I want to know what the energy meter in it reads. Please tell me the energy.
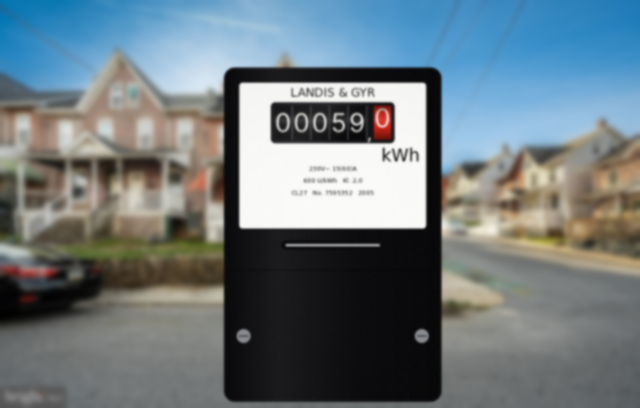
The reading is 59.0 kWh
